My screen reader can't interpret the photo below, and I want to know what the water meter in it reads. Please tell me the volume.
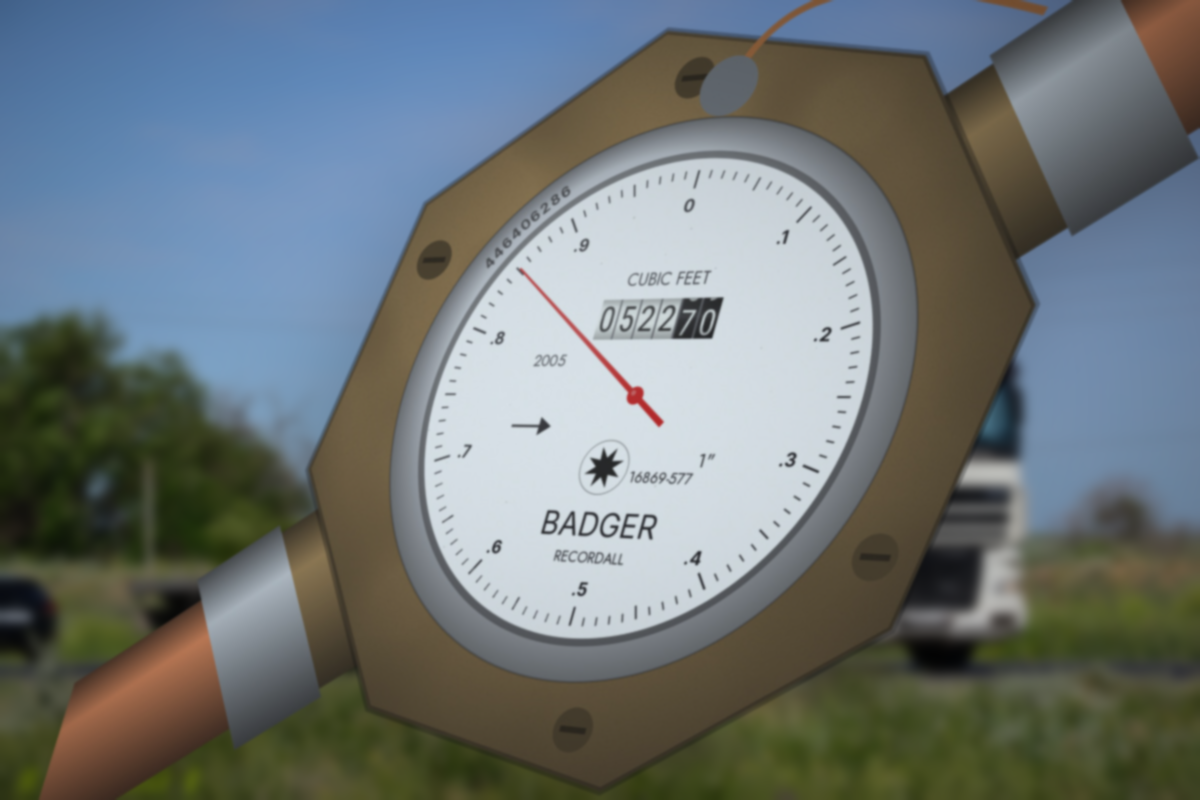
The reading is 52269.85 ft³
